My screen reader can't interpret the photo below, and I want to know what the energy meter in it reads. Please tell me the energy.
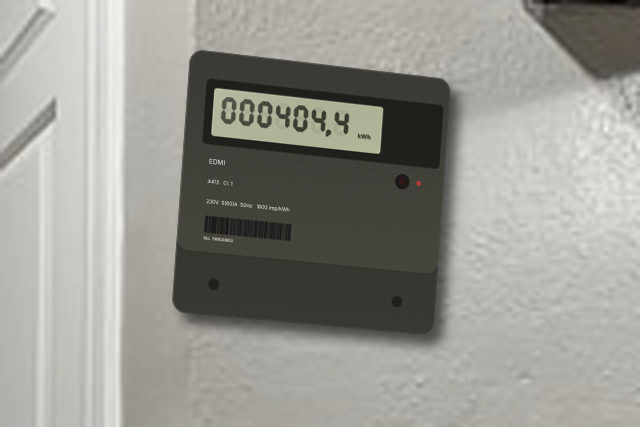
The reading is 404.4 kWh
